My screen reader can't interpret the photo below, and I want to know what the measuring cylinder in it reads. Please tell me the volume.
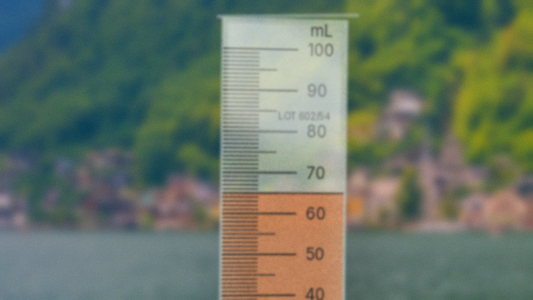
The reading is 65 mL
